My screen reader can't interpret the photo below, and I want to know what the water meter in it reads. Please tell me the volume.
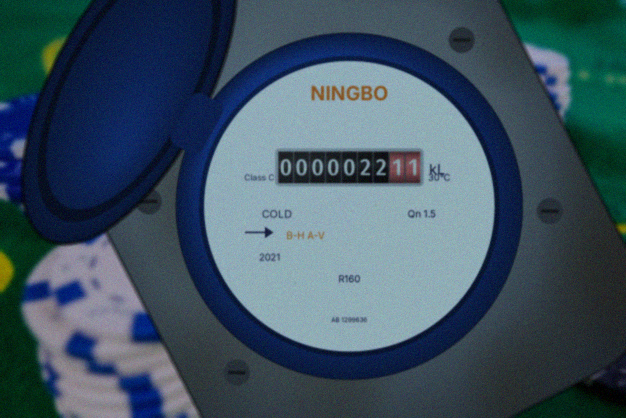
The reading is 22.11 kL
